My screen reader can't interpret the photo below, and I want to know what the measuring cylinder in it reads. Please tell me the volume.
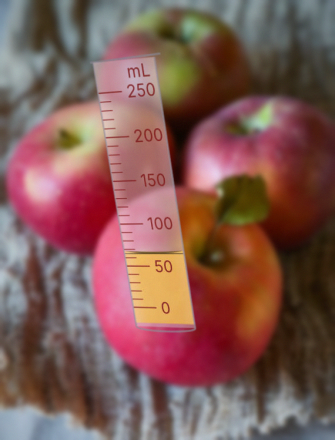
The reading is 65 mL
